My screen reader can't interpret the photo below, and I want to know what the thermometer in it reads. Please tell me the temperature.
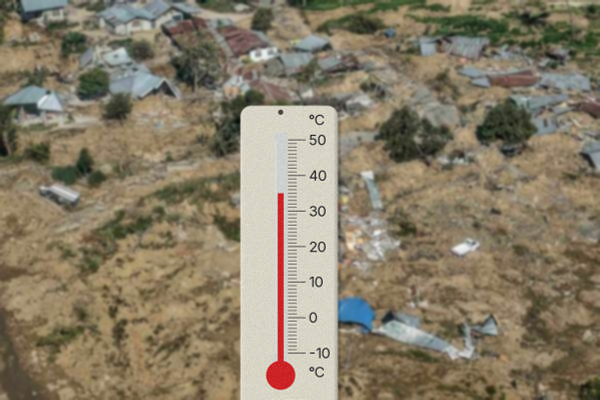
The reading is 35 °C
